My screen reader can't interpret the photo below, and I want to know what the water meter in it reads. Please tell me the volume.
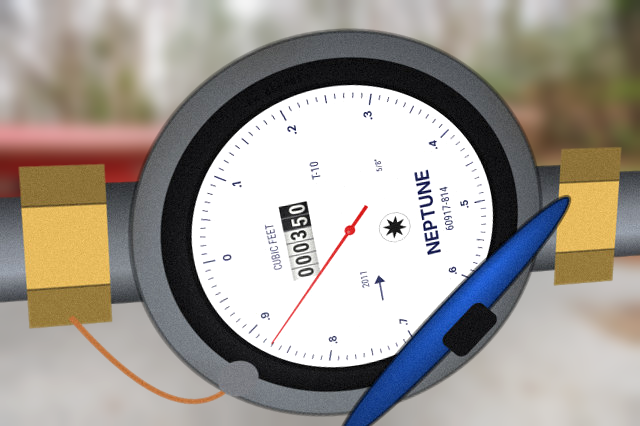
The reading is 349.87 ft³
